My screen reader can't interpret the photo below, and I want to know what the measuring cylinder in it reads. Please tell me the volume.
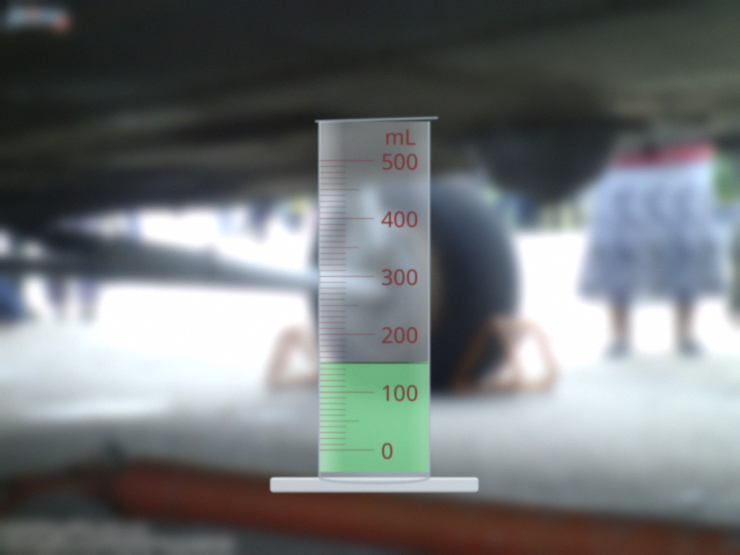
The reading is 150 mL
